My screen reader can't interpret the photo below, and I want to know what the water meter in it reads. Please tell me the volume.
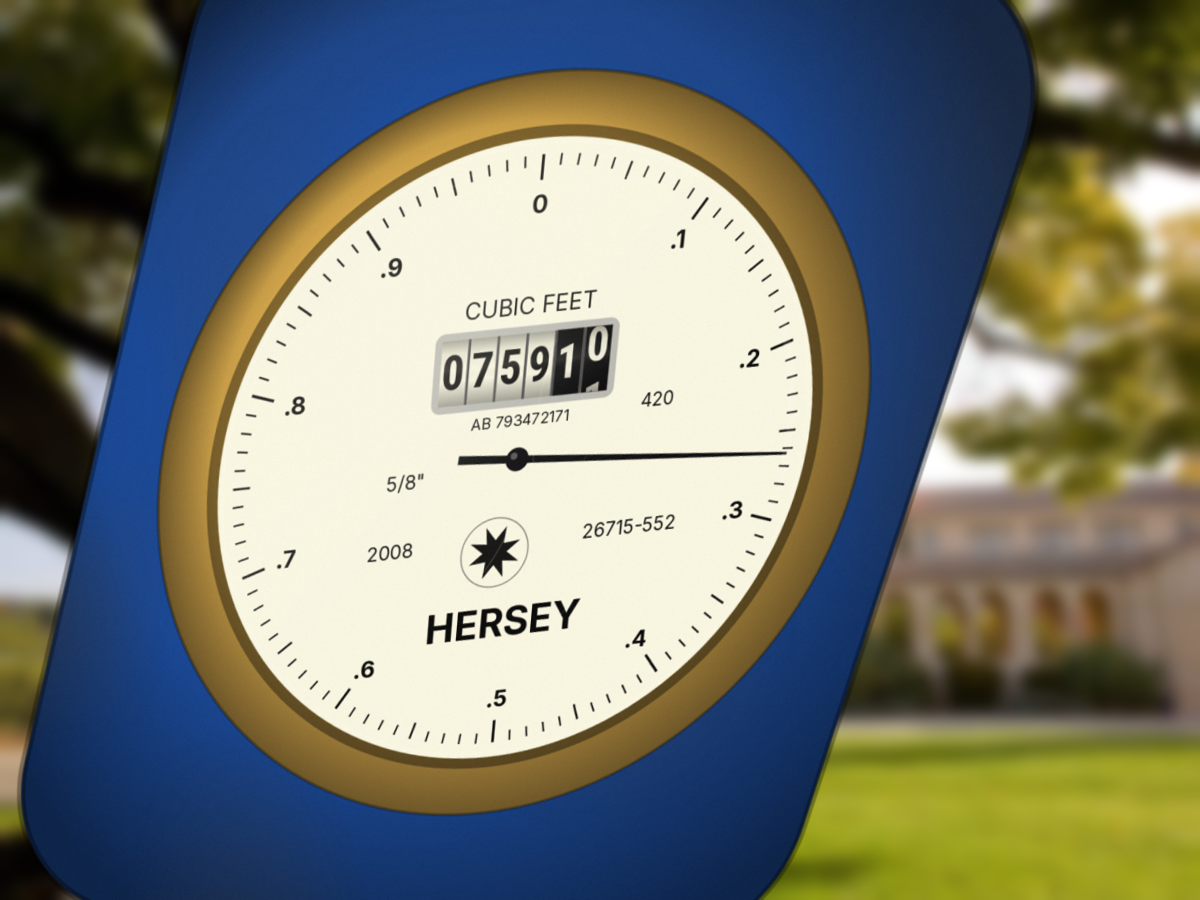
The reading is 75910.26 ft³
